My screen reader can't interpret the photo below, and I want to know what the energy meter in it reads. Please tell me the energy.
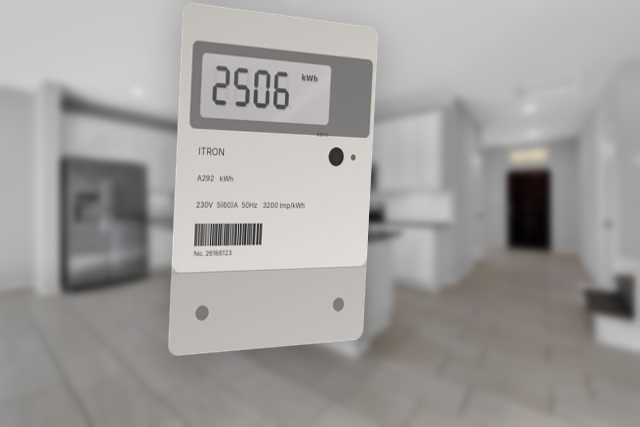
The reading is 2506 kWh
